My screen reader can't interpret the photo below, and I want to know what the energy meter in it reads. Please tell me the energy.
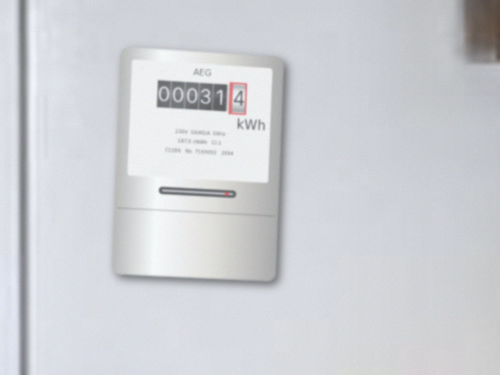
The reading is 31.4 kWh
